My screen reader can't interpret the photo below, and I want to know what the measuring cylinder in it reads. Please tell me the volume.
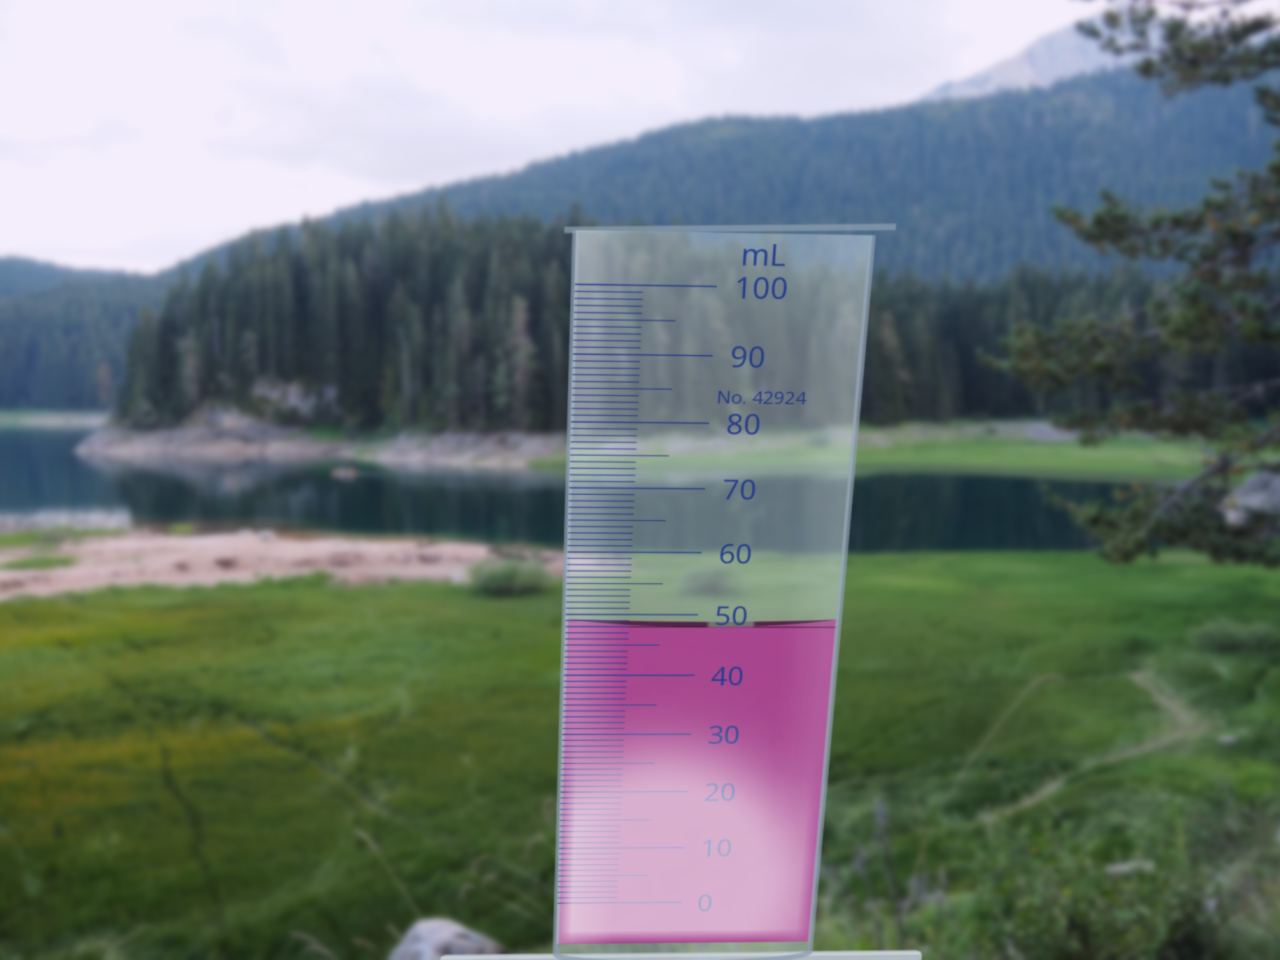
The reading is 48 mL
